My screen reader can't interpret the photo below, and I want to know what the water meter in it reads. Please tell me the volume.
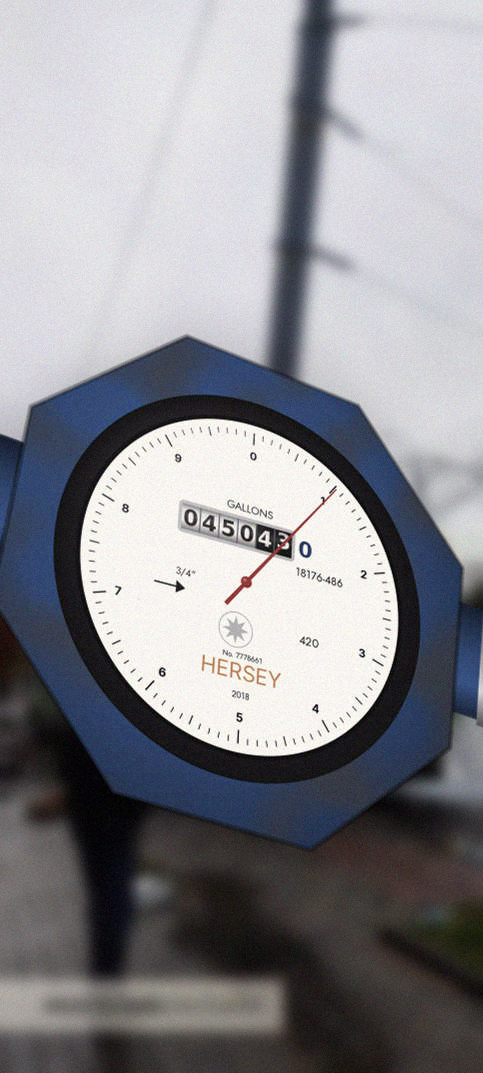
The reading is 450431.0 gal
